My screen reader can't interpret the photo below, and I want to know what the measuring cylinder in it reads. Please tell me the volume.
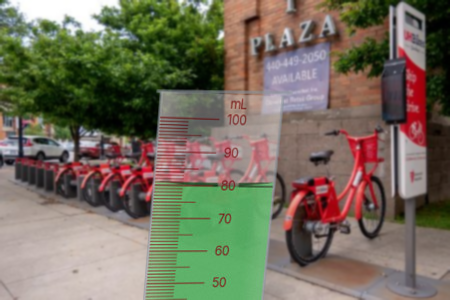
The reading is 80 mL
